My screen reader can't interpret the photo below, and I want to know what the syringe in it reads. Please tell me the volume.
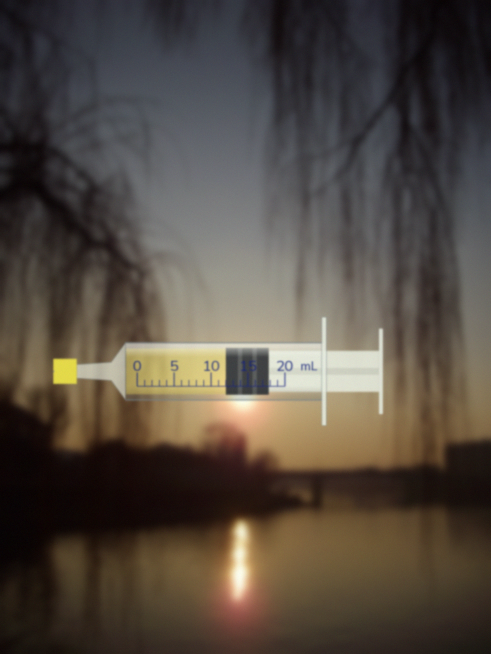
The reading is 12 mL
